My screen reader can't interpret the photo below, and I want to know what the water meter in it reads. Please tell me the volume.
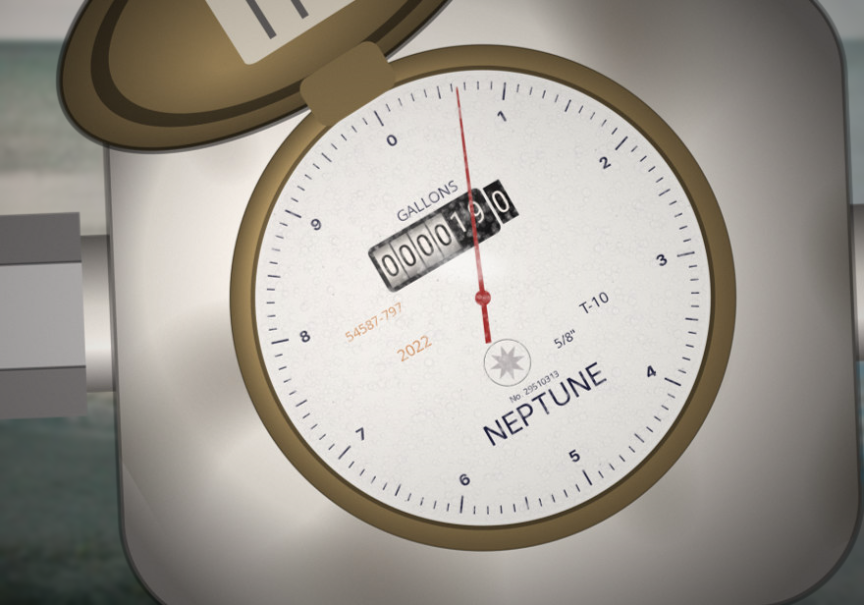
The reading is 190.6 gal
